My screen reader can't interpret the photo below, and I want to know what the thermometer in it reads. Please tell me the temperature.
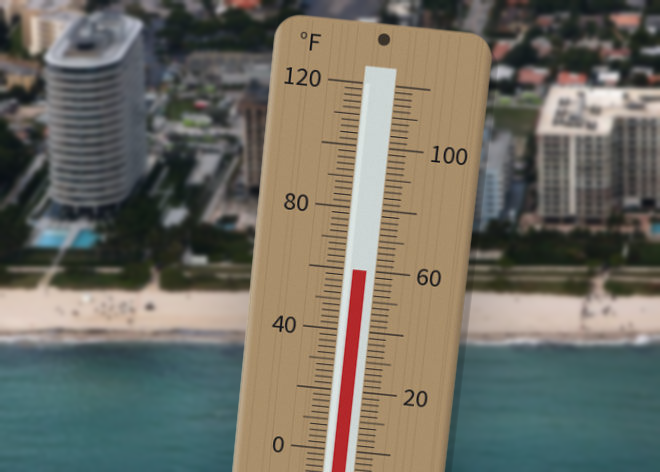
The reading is 60 °F
